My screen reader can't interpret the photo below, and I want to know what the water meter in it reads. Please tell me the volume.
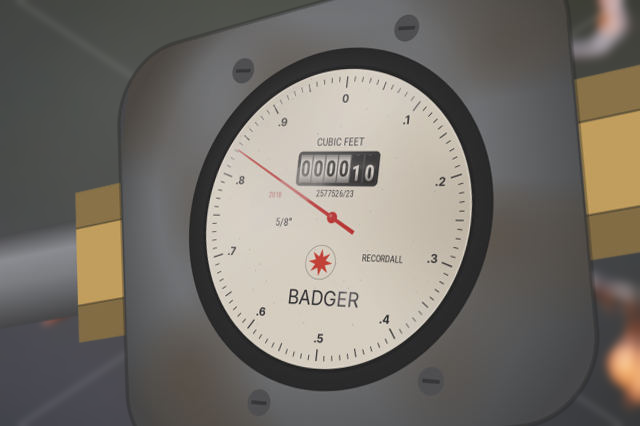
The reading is 9.83 ft³
